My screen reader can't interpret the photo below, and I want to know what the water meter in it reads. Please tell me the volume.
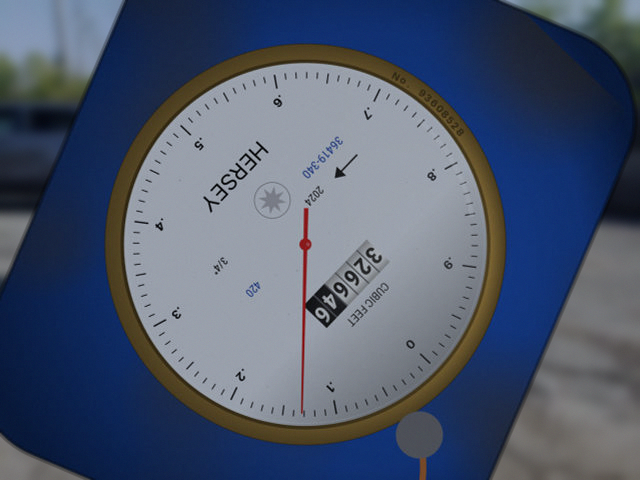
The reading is 326646.13 ft³
